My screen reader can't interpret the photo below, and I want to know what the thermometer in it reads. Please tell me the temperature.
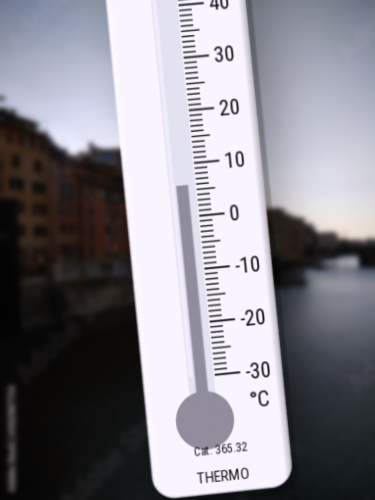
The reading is 6 °C
